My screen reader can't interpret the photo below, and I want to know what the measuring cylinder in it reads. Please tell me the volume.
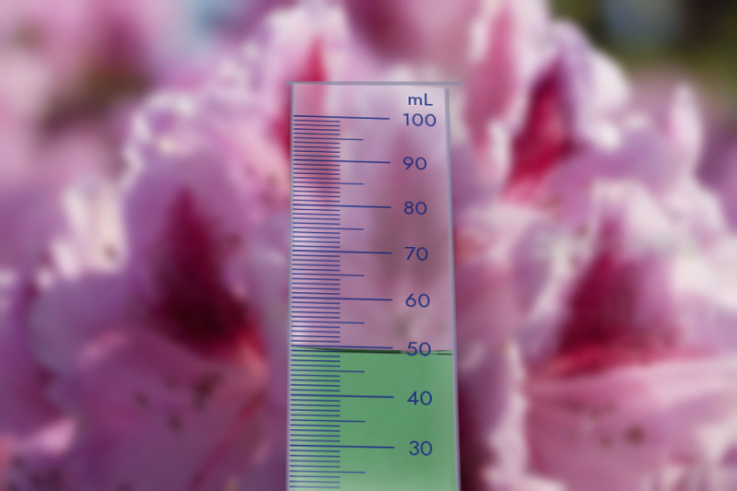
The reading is 49 mL
